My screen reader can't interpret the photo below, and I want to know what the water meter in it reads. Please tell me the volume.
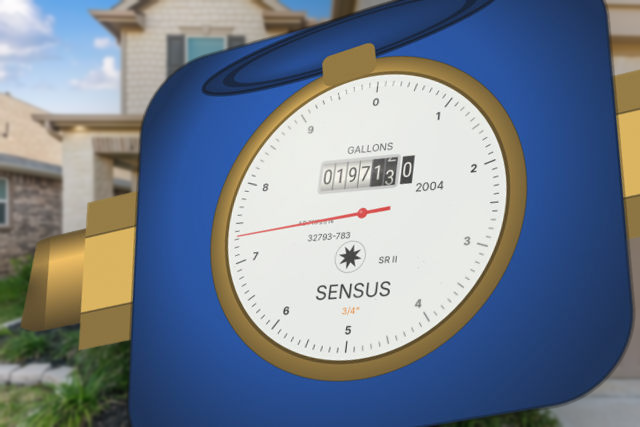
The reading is 197127.3 gal
